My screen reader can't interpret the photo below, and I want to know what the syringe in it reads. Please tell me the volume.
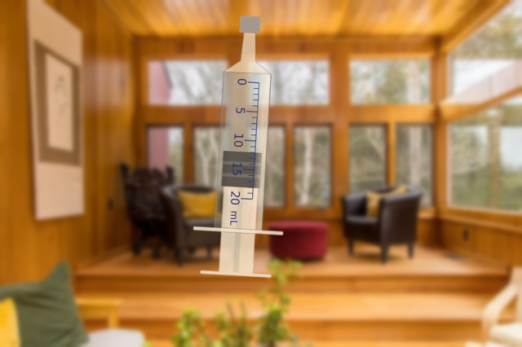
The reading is 12 mL
